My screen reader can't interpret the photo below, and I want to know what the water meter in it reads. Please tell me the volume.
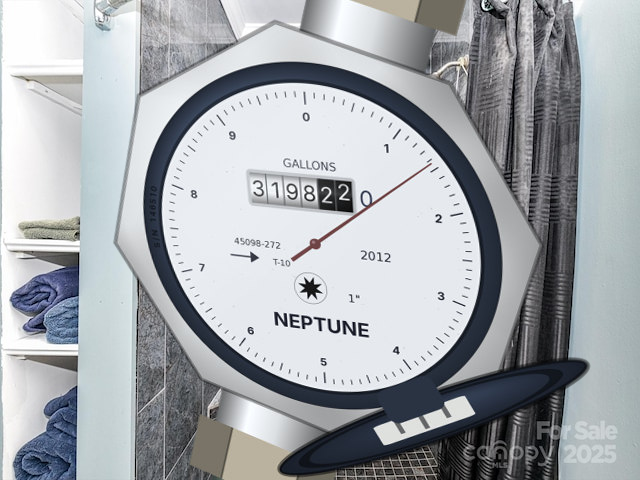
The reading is 3198221.4 gal
